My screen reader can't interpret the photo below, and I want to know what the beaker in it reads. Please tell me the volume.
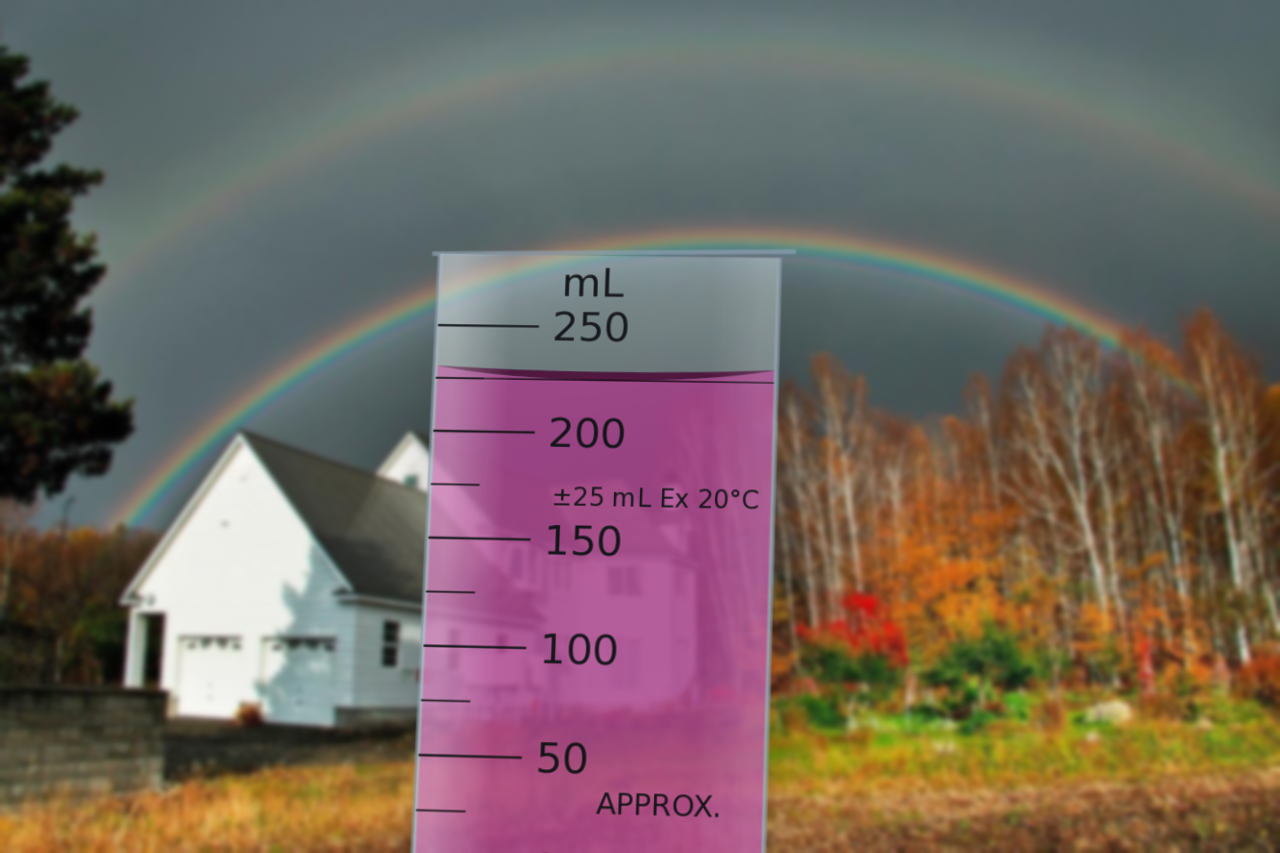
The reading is 225 mL
